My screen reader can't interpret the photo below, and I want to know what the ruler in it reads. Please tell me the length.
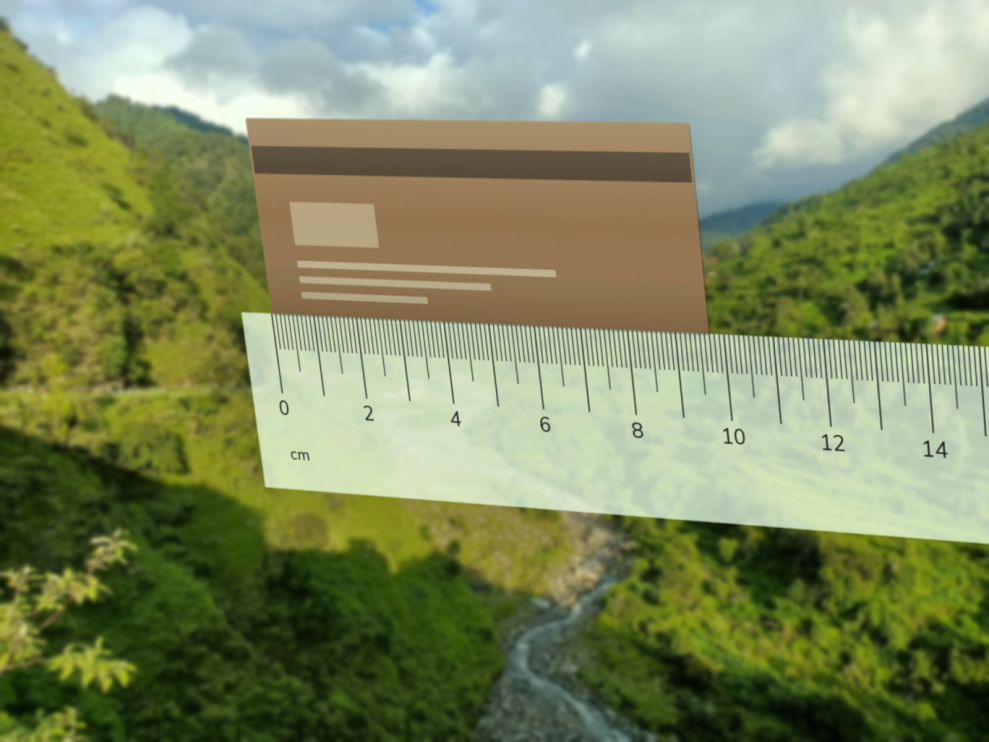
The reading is 9.7 cm
